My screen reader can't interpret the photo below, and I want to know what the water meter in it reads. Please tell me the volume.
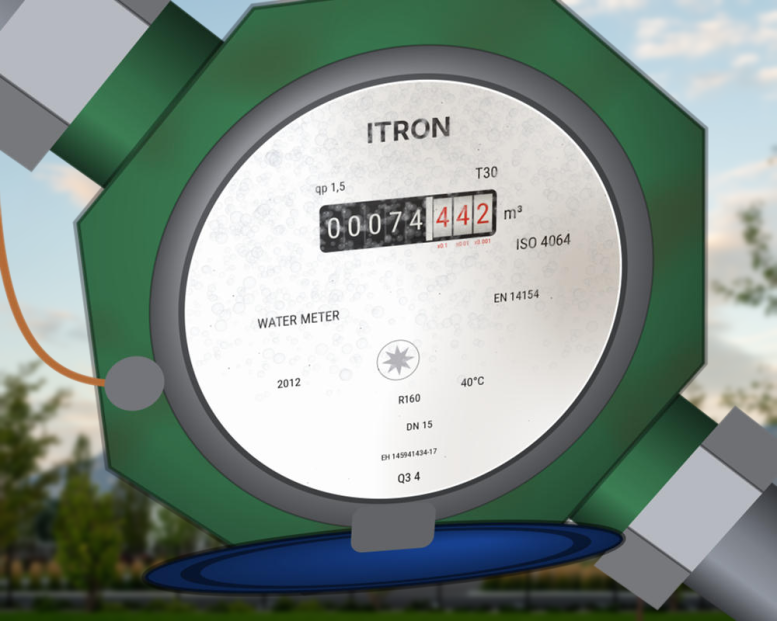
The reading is 74.442 m³
